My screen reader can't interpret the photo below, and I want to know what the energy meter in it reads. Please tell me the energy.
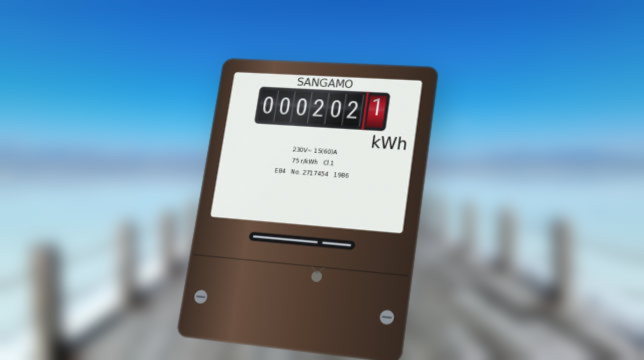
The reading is 202.1 kWh
